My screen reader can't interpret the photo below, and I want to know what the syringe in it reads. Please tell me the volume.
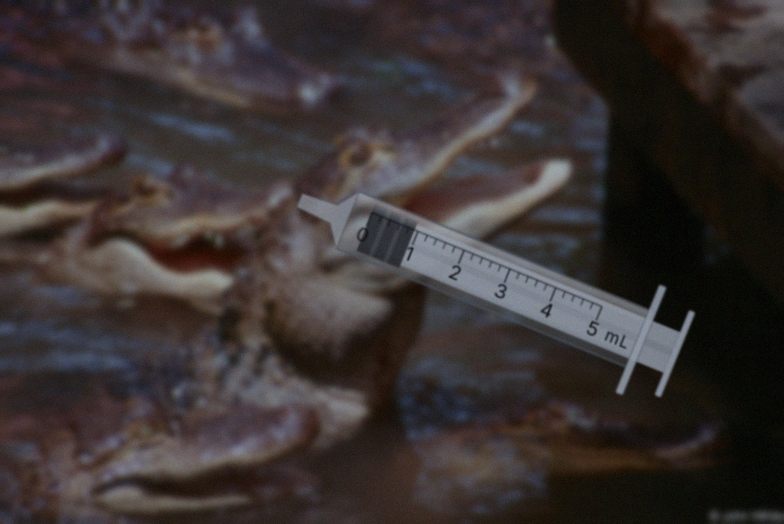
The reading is 0 mL
